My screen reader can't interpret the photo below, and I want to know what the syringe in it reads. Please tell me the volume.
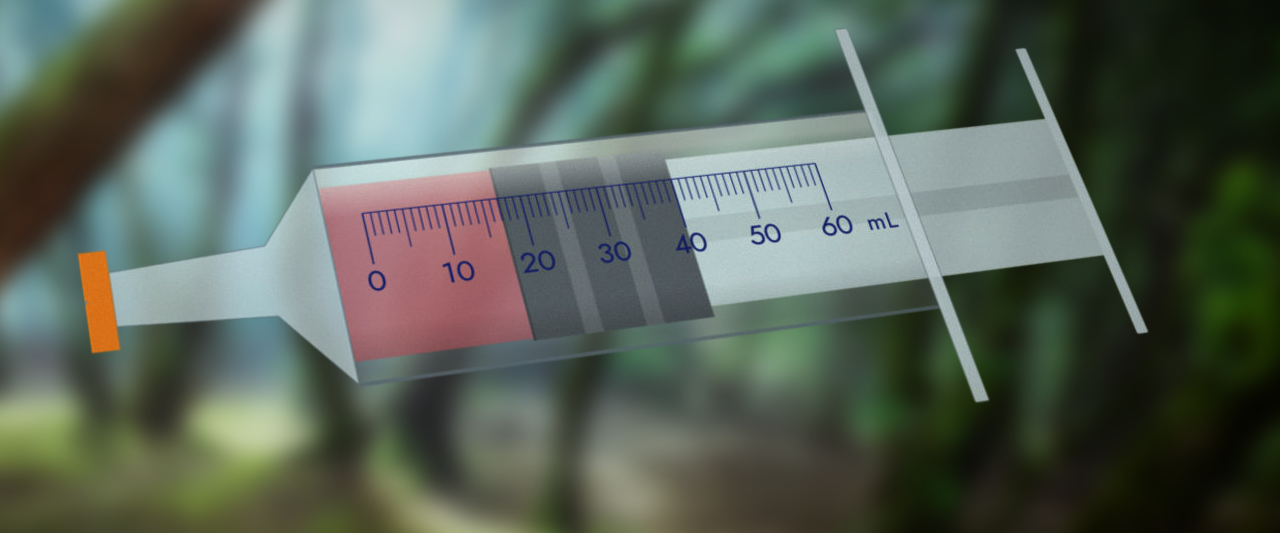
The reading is 17 mL
